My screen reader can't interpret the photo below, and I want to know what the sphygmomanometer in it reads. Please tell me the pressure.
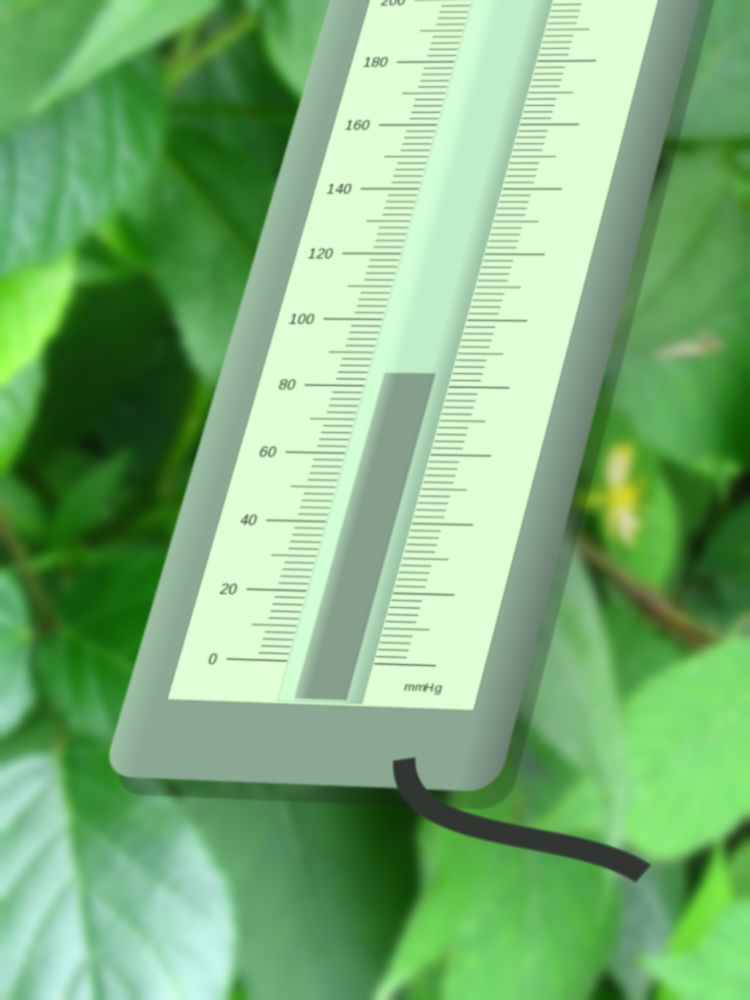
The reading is 84 mmHg
